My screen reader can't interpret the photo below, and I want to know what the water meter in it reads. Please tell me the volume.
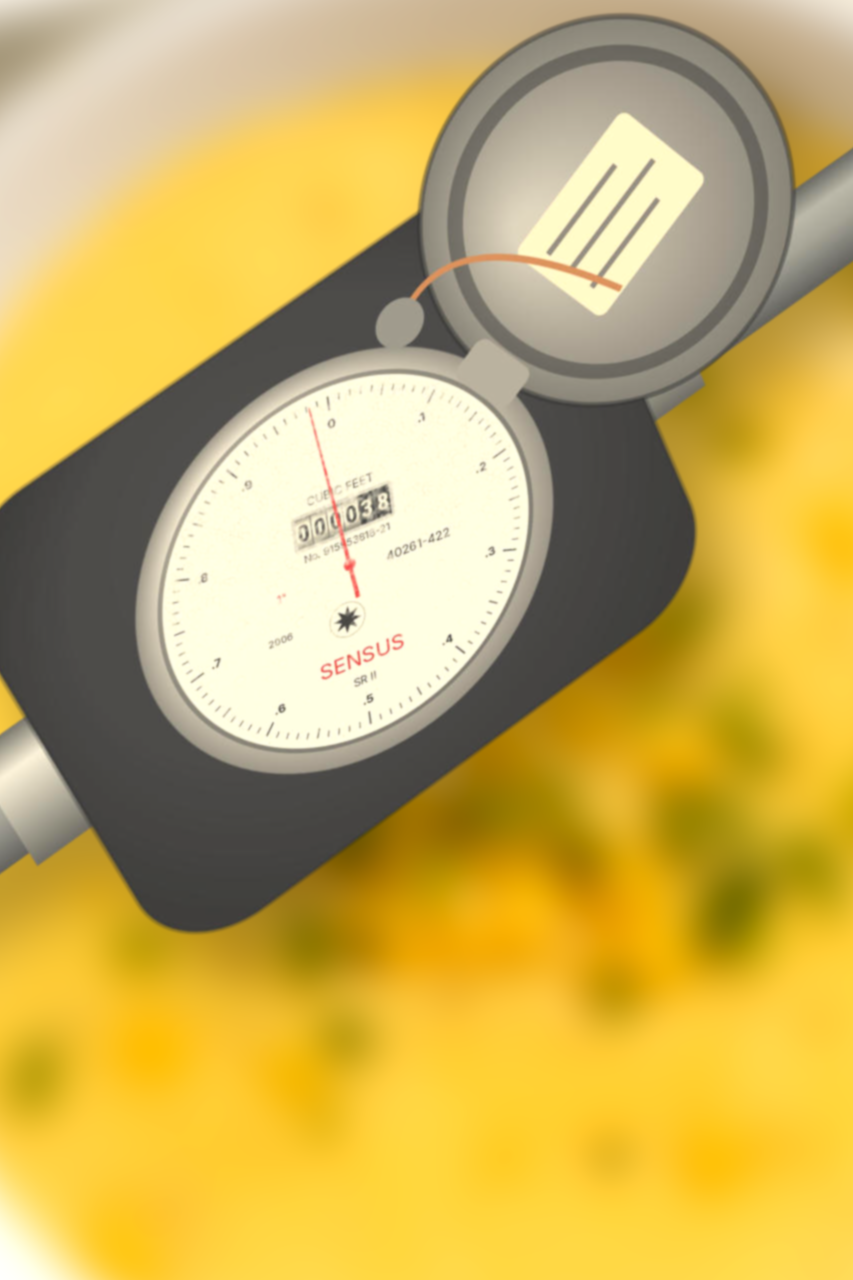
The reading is 37.98 ft³
